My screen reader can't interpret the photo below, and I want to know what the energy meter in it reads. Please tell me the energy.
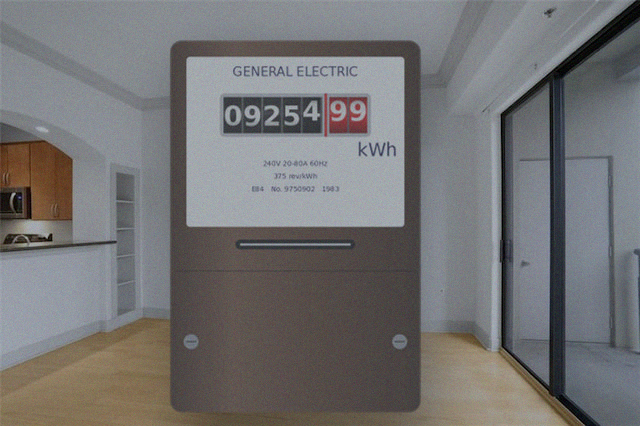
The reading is 9254.99 kWh
